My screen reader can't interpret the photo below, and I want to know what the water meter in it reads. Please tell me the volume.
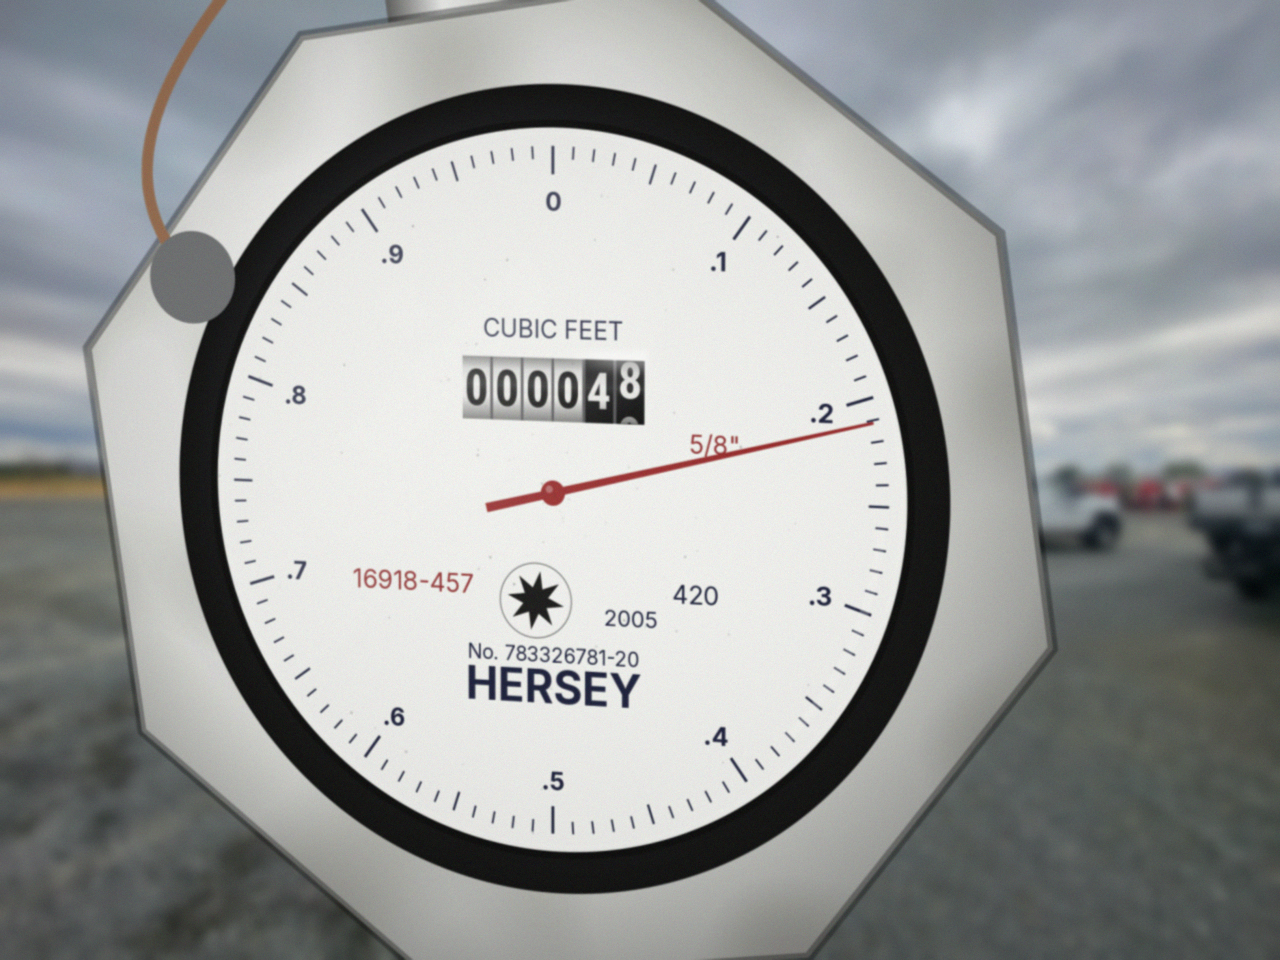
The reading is 48.21 ft³
